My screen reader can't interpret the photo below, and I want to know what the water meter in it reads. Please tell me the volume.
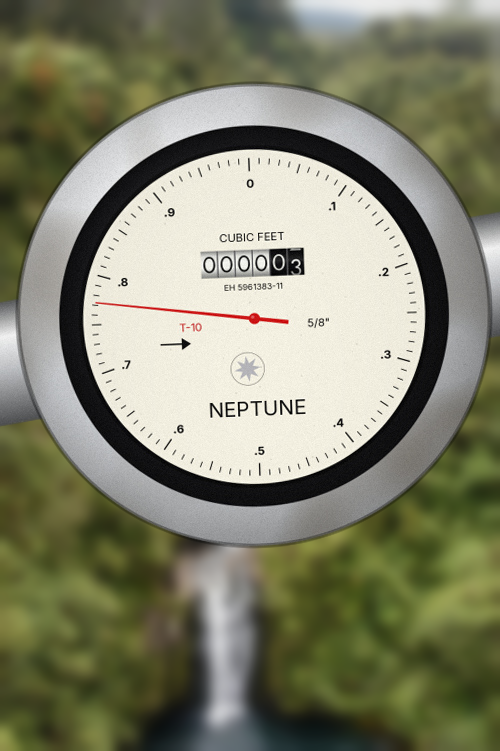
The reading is 2.77 ft³
